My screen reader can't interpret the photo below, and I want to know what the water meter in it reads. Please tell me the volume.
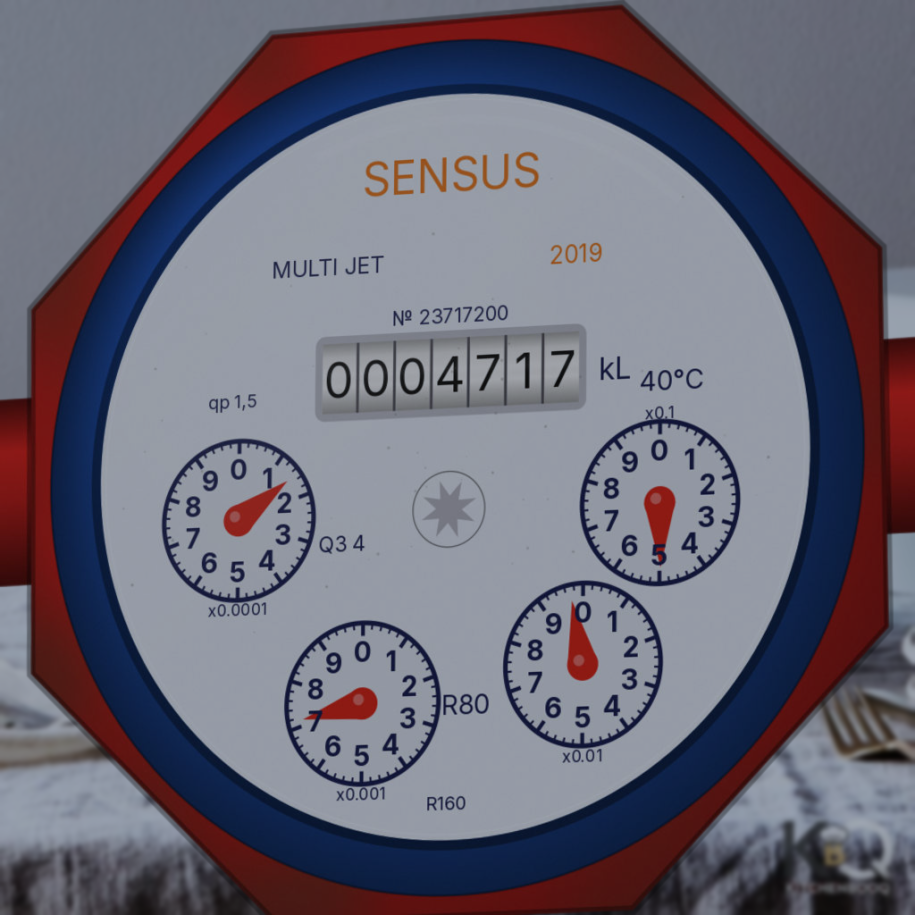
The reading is 4717.4971 kL
